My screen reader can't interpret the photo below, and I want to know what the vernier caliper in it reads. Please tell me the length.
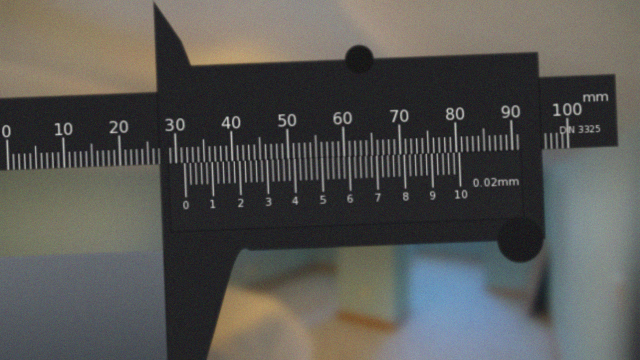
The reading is 31.5 mm
